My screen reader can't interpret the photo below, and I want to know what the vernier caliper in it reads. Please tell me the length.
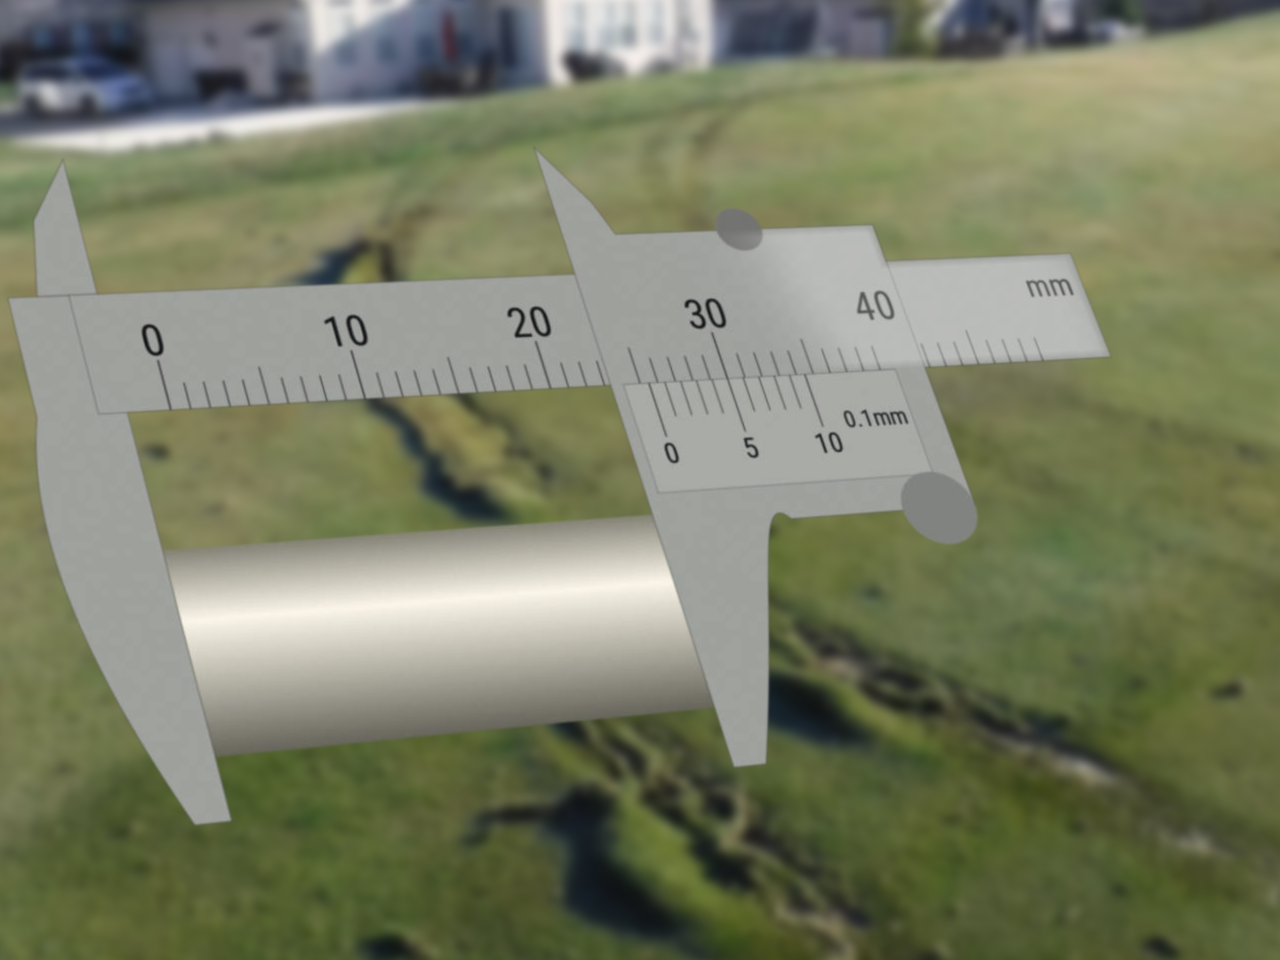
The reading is 25.5 mm
